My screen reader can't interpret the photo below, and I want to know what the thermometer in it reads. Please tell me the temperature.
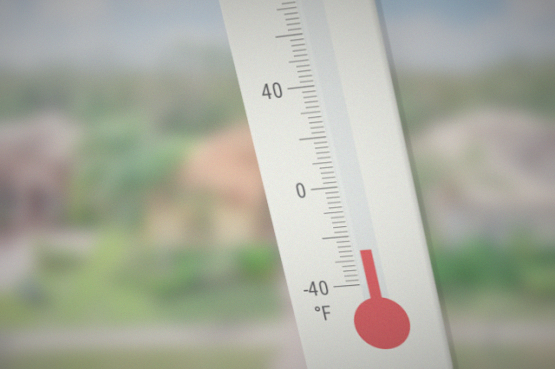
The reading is -26 °F
